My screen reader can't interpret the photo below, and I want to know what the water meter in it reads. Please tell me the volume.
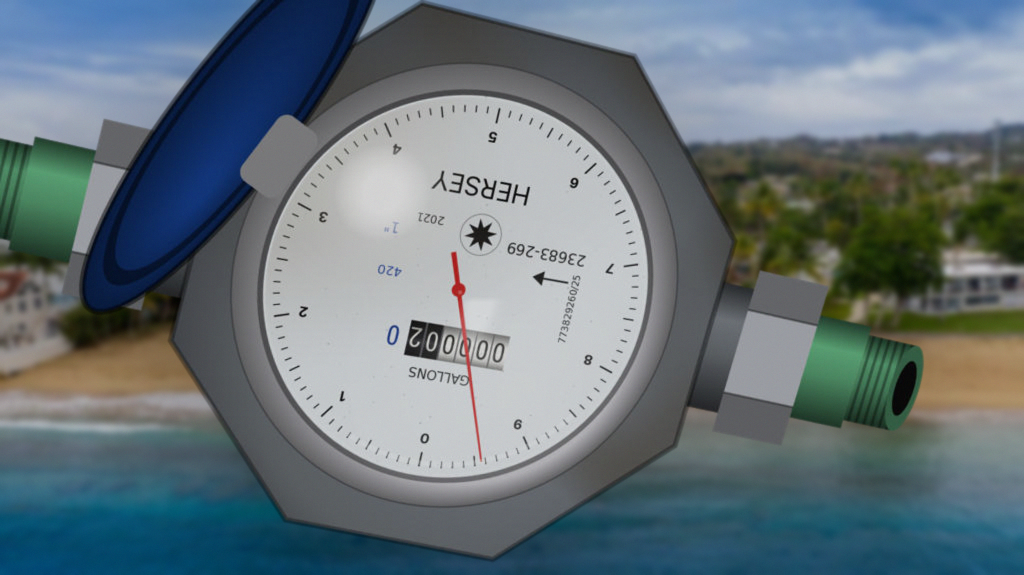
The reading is 19.4 gal
